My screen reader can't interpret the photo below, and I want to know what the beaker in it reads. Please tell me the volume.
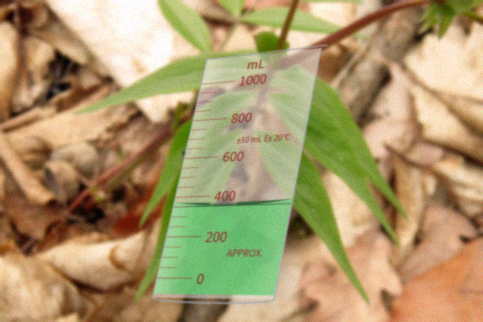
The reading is 350 mL
